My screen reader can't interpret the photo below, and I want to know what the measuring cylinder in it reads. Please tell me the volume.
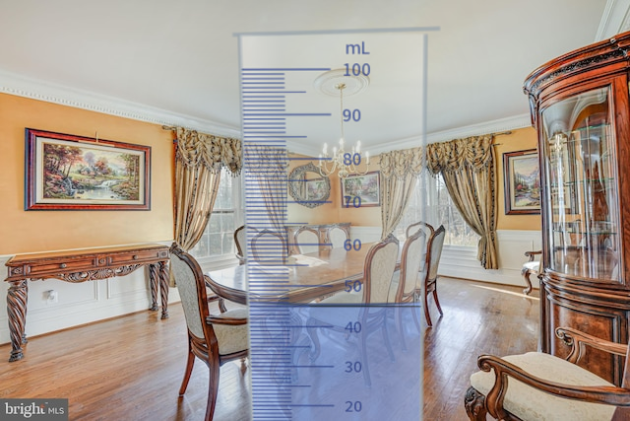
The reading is 45 mL
